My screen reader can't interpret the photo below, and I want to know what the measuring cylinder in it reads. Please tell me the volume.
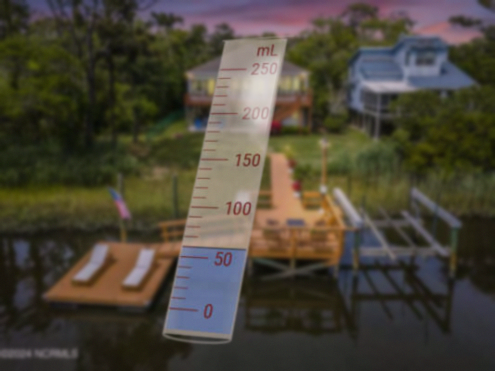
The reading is 60 mL
